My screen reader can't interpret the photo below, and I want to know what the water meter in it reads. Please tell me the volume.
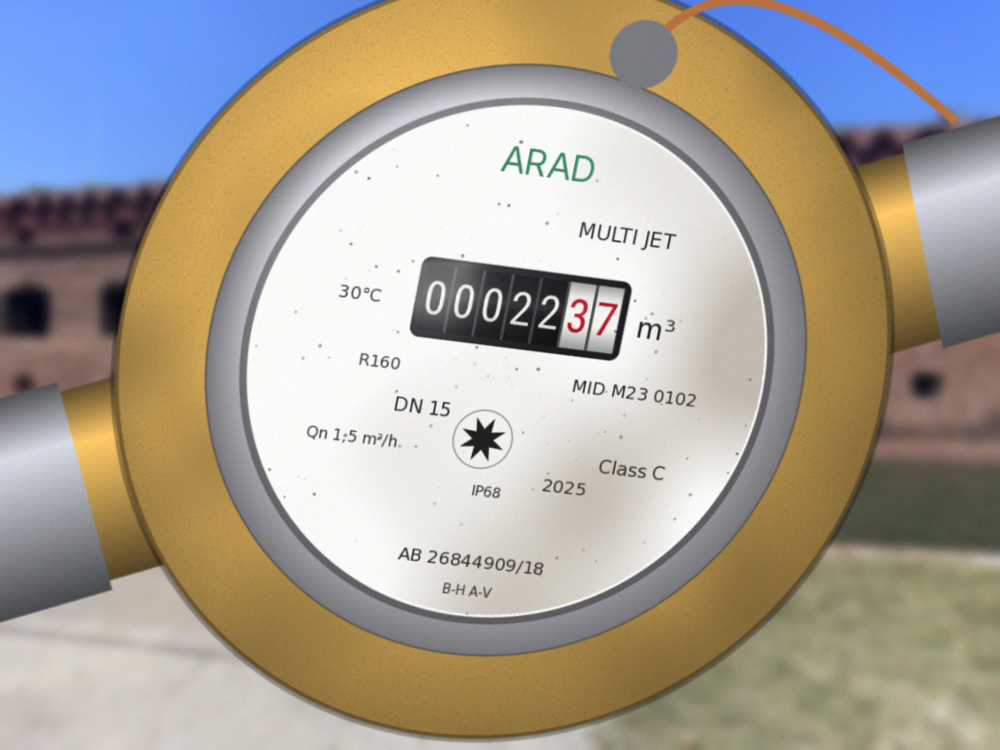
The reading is 22.37 m³
